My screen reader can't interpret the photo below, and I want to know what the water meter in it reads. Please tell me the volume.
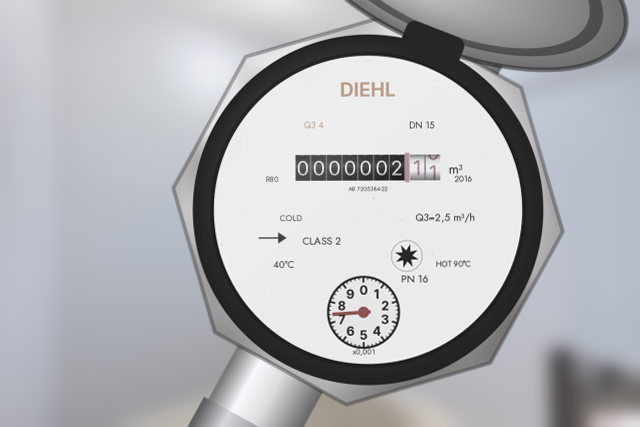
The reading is 2.107 m³
